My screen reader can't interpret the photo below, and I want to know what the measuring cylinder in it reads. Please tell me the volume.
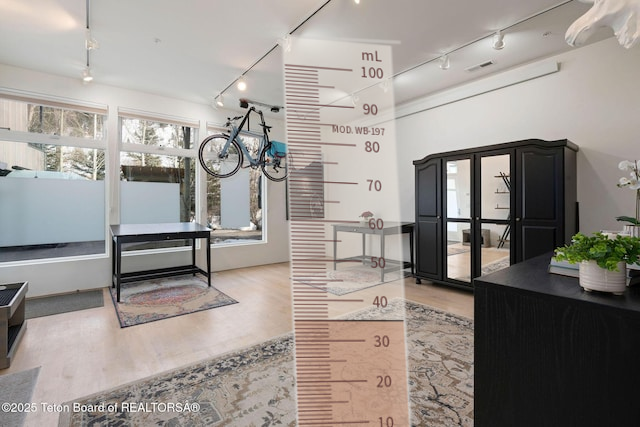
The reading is 35 mL
